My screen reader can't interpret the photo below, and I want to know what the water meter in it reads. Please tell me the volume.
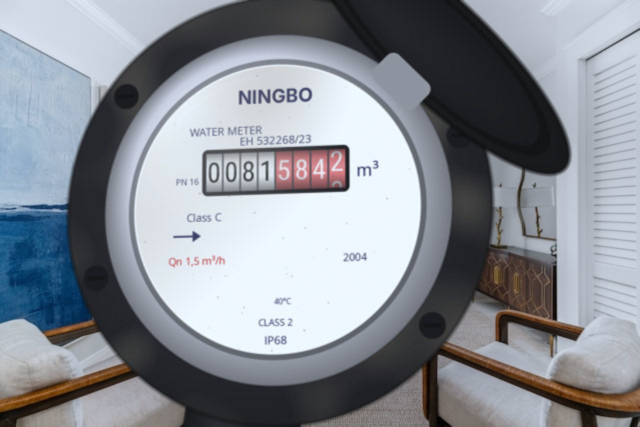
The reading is 81.5842 m³
